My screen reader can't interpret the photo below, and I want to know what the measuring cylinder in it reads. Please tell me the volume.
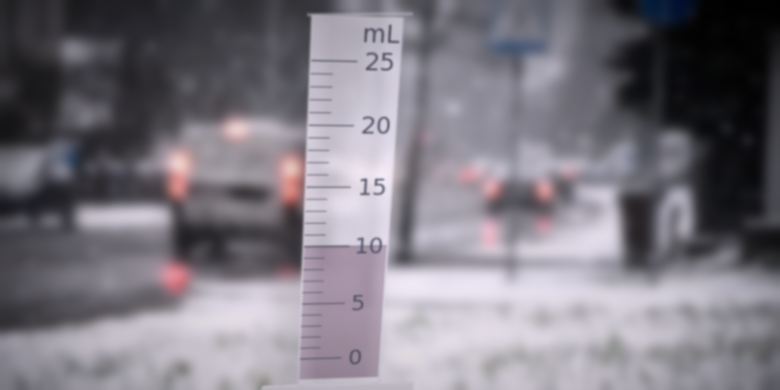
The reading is 10 mL
